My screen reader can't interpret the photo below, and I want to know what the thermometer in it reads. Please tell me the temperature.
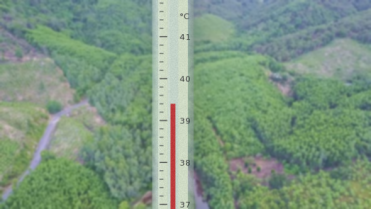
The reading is 39.4 °C
